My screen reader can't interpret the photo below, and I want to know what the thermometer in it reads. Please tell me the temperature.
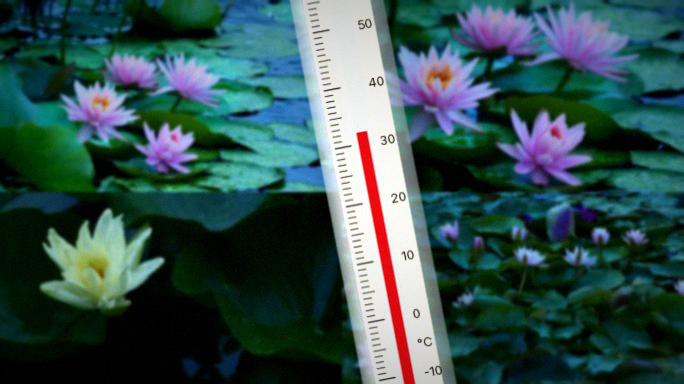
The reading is 32 °C
